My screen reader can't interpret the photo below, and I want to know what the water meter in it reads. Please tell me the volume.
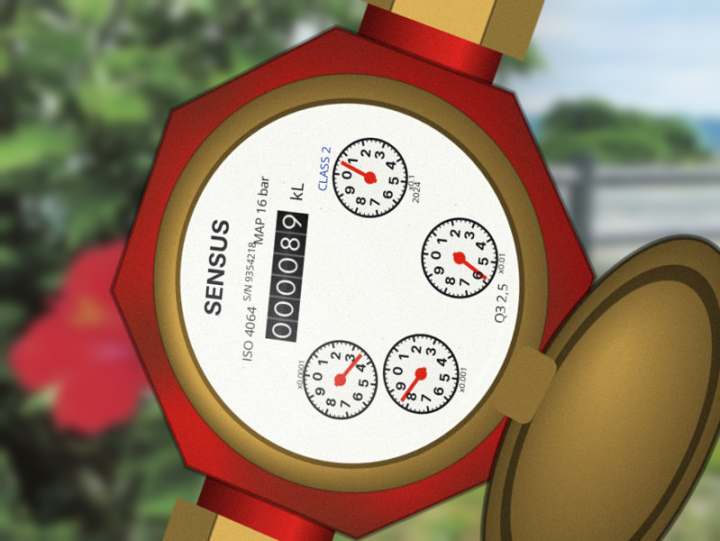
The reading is 89.0583 kL
